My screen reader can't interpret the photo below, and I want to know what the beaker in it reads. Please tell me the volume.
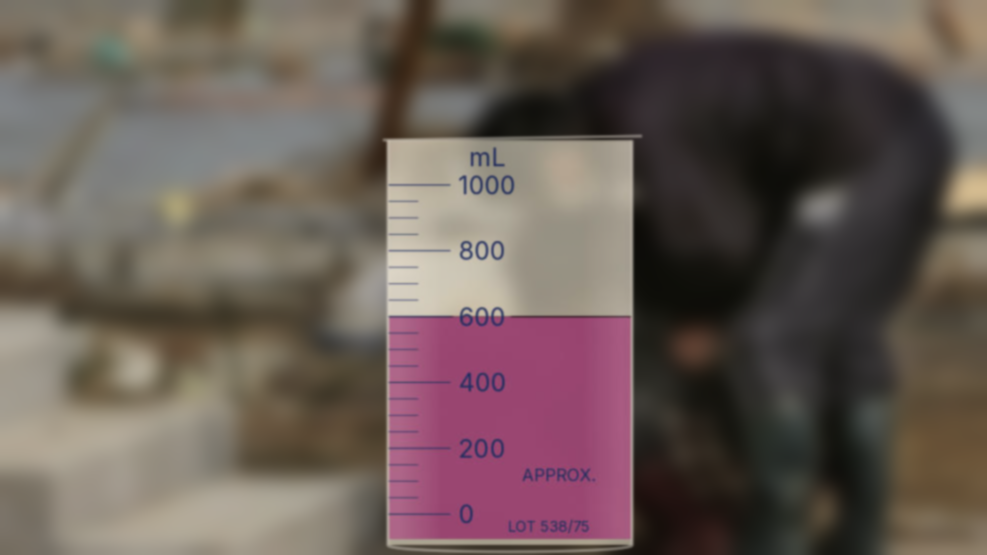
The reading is 600 mL
